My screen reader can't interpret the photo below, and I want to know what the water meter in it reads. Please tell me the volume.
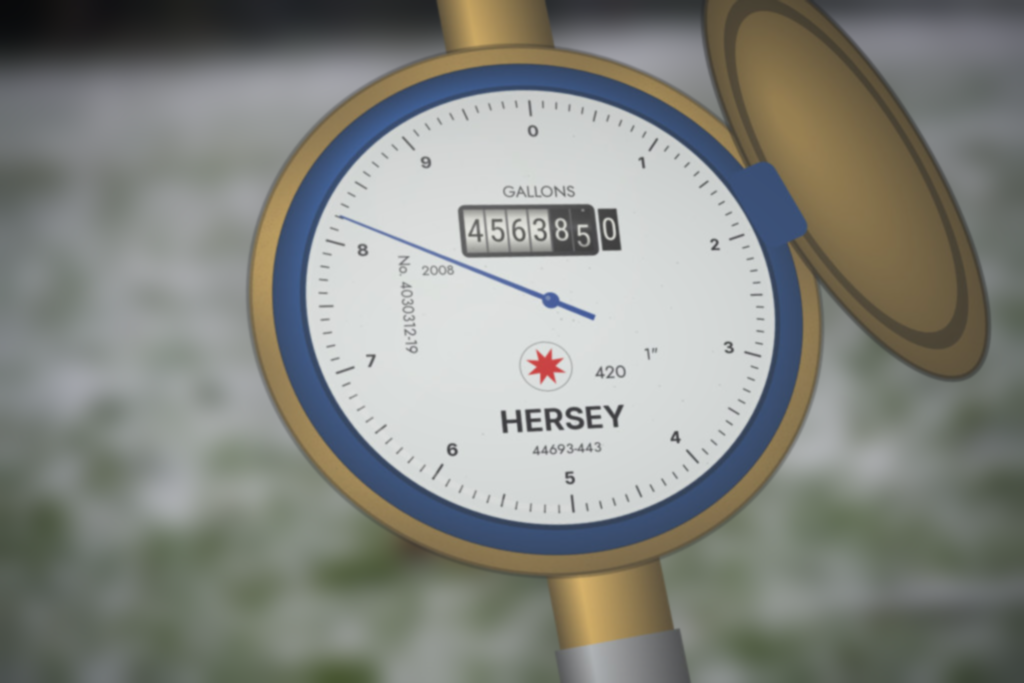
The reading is 4563848.2 gal
